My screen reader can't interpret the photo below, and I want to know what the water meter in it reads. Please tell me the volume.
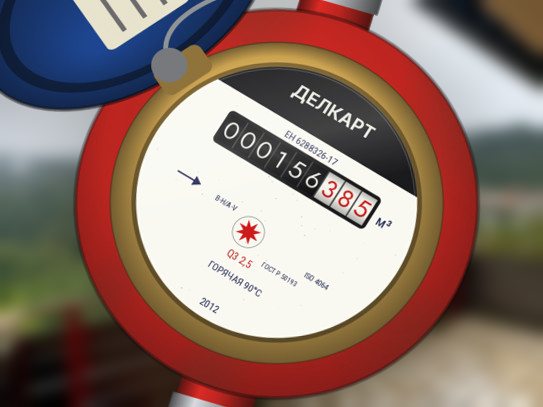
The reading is 156.385 m³
